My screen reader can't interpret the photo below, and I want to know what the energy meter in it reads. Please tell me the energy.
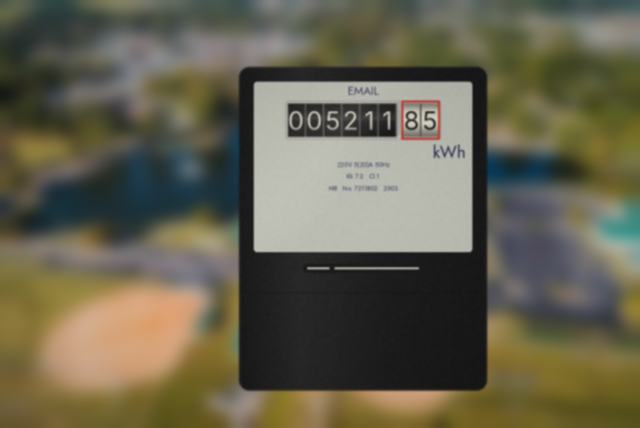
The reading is 5211.85 kWh
